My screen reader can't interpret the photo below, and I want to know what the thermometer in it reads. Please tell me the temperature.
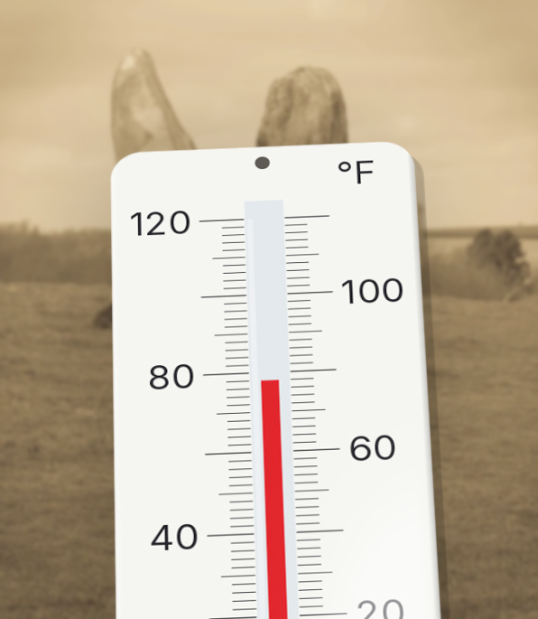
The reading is 78 °F
